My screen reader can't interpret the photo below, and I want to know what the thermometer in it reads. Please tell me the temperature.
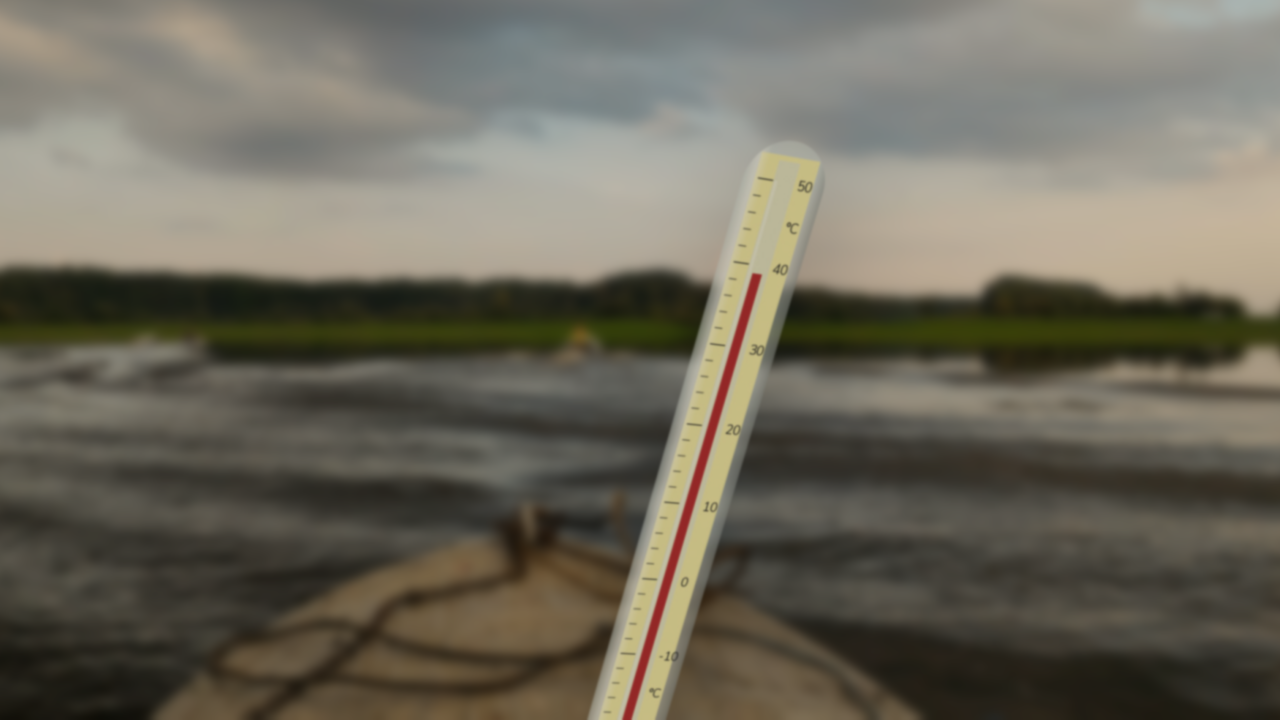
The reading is 39 °C
